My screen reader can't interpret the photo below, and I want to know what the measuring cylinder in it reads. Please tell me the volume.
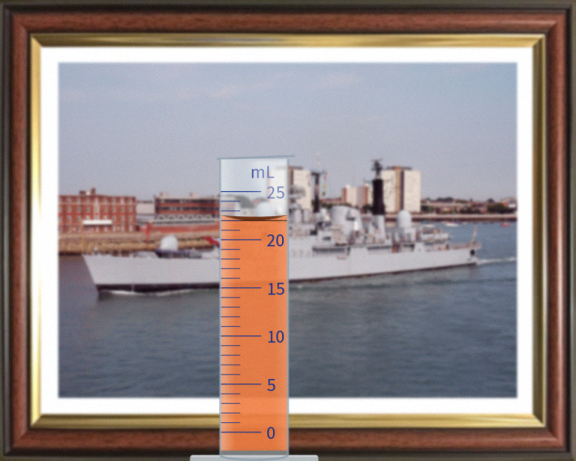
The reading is 22 mL
